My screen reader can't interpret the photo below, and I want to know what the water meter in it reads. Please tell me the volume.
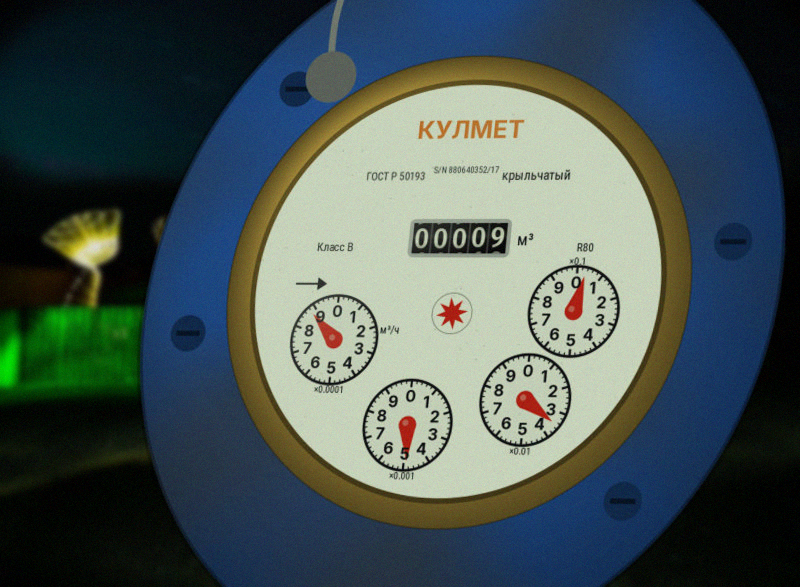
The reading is 9.0348 m³
